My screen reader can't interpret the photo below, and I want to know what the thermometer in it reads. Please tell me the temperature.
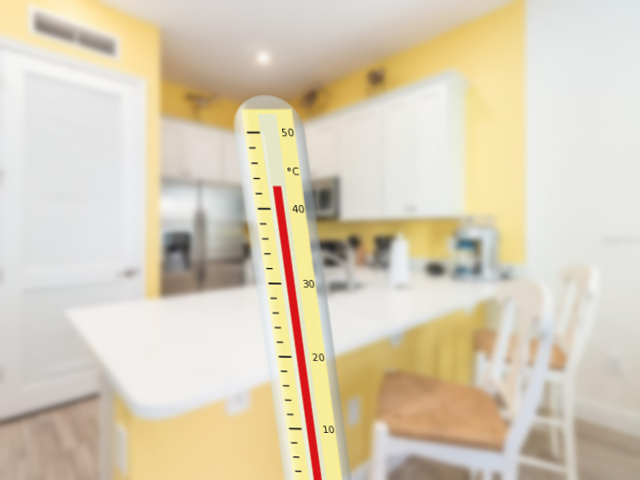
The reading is 43 °C
